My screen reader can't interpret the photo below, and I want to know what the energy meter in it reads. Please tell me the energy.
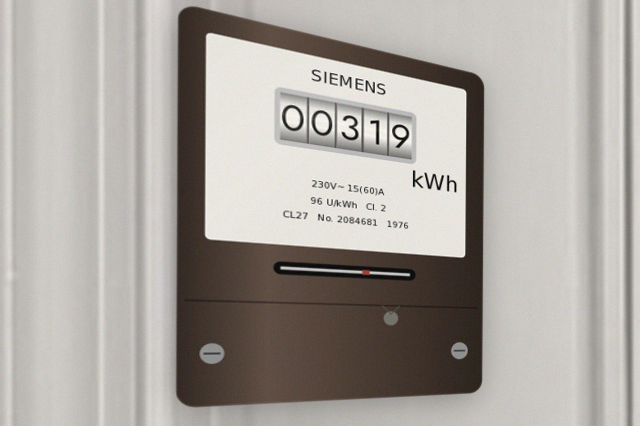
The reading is 319 kWh
